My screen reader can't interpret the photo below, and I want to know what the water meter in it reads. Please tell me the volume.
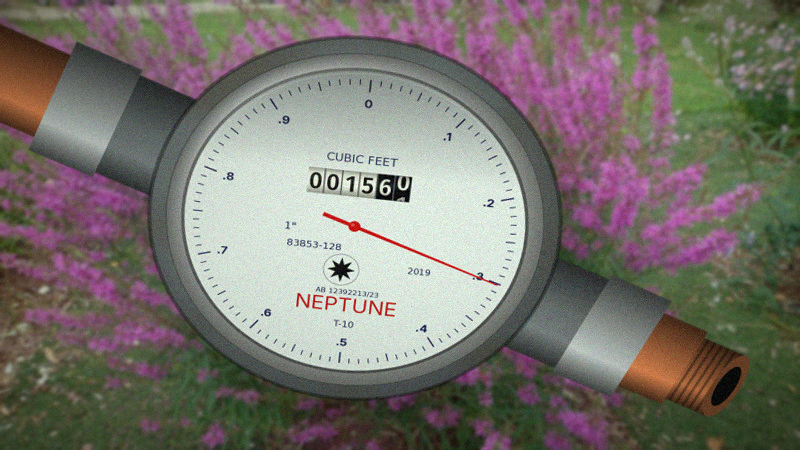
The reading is 1560.30 ft³
